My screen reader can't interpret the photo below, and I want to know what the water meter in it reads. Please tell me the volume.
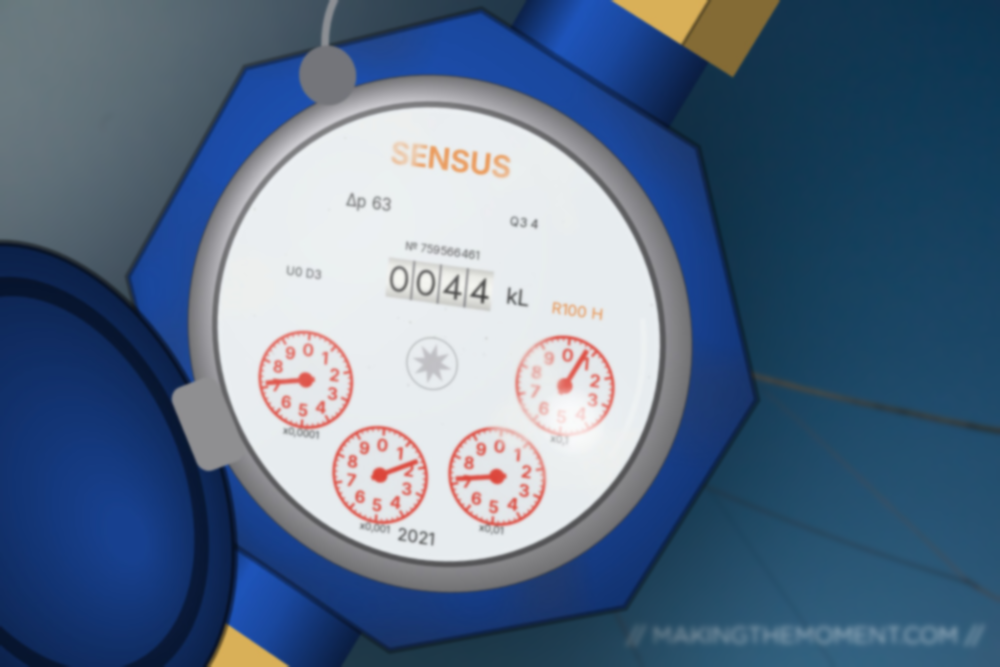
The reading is 44.0717 kL
